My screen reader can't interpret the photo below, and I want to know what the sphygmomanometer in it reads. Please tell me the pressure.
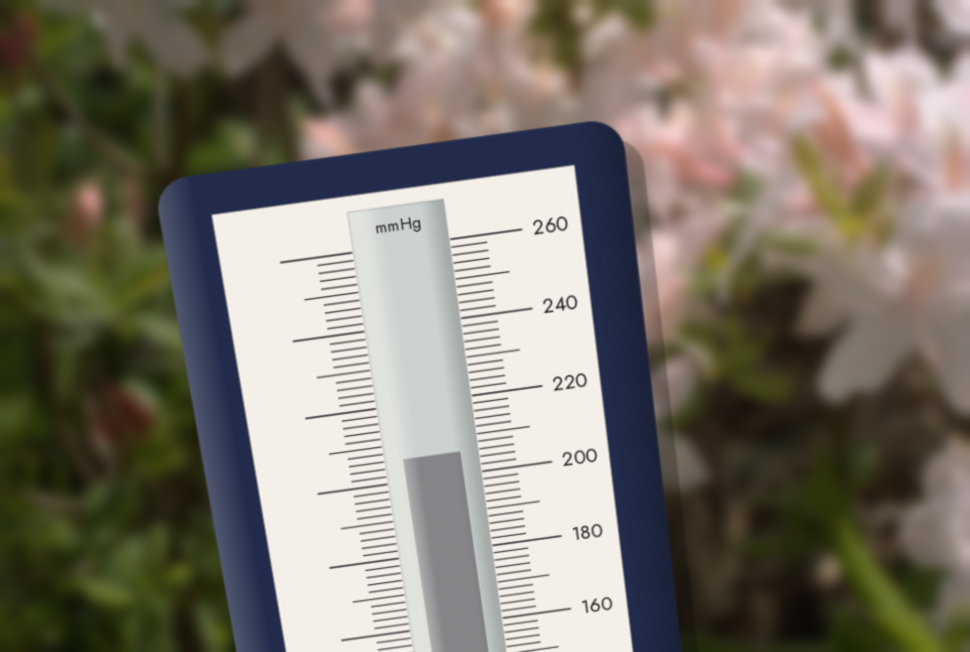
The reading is 206 mmHg
